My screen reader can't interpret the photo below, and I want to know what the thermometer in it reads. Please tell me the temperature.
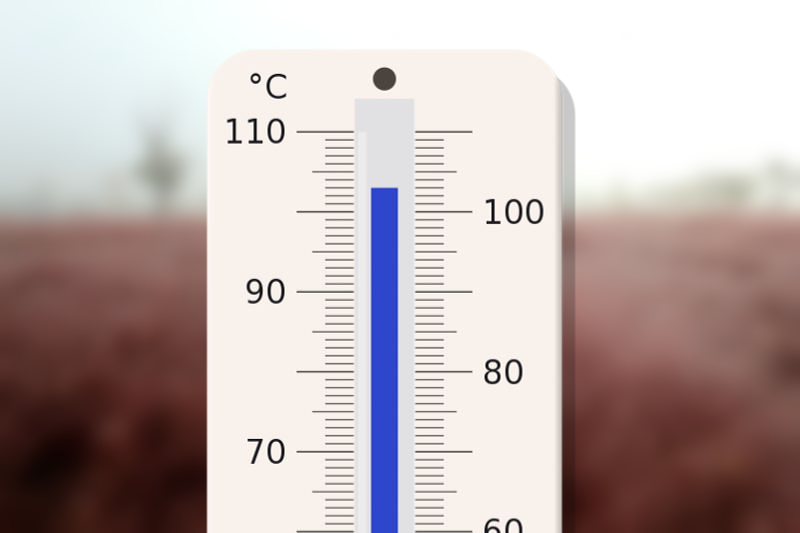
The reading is 103 °C
